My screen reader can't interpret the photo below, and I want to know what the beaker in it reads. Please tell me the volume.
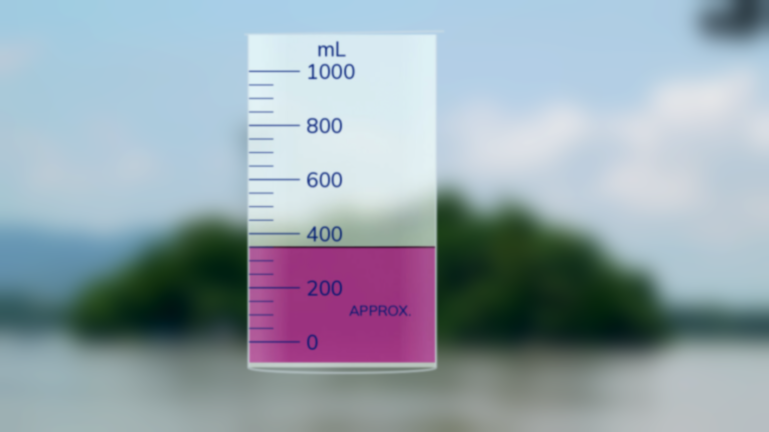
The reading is 350 mL
